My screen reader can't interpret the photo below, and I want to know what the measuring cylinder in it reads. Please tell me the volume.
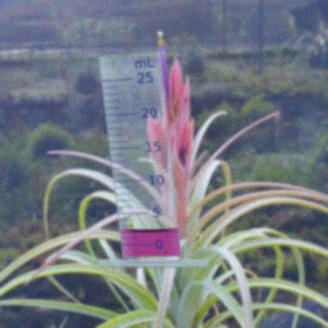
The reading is 2 mL
